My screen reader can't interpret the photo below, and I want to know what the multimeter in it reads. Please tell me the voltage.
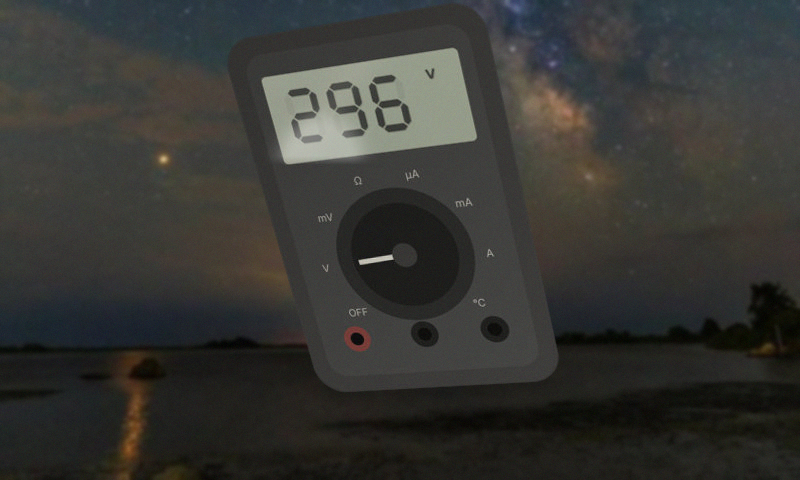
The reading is 296 V
